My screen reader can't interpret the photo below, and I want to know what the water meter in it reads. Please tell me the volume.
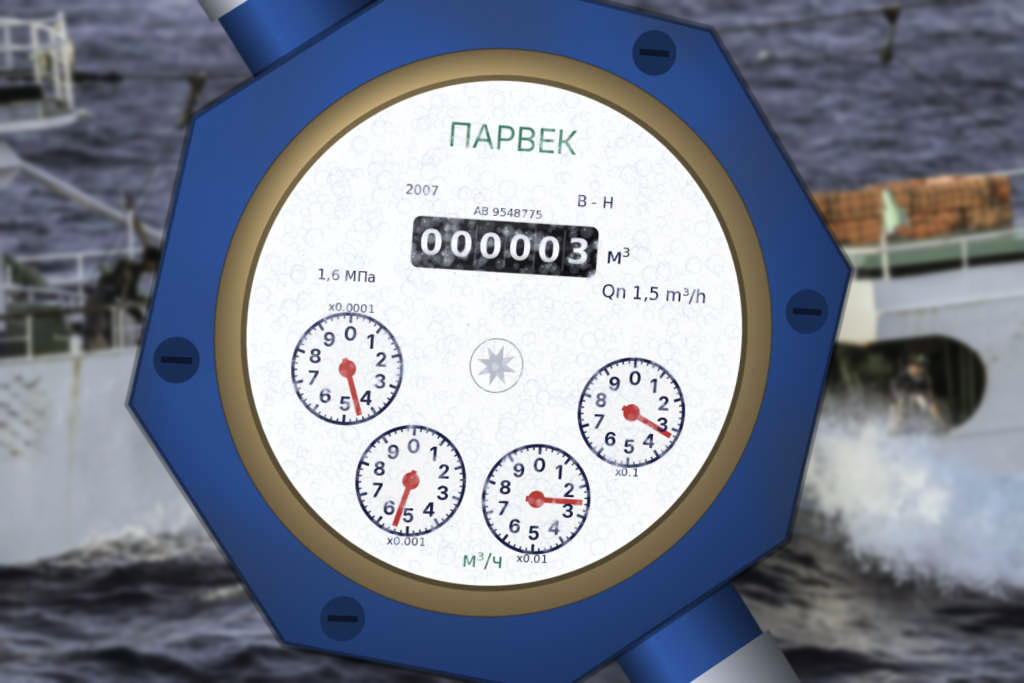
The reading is 3.3254 m³
